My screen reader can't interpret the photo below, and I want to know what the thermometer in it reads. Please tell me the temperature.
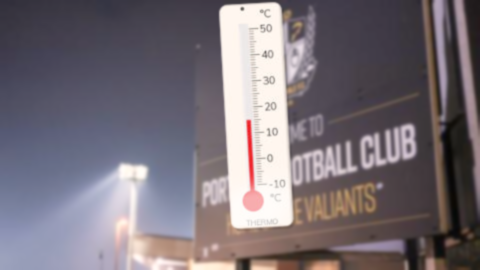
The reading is 15 °C
